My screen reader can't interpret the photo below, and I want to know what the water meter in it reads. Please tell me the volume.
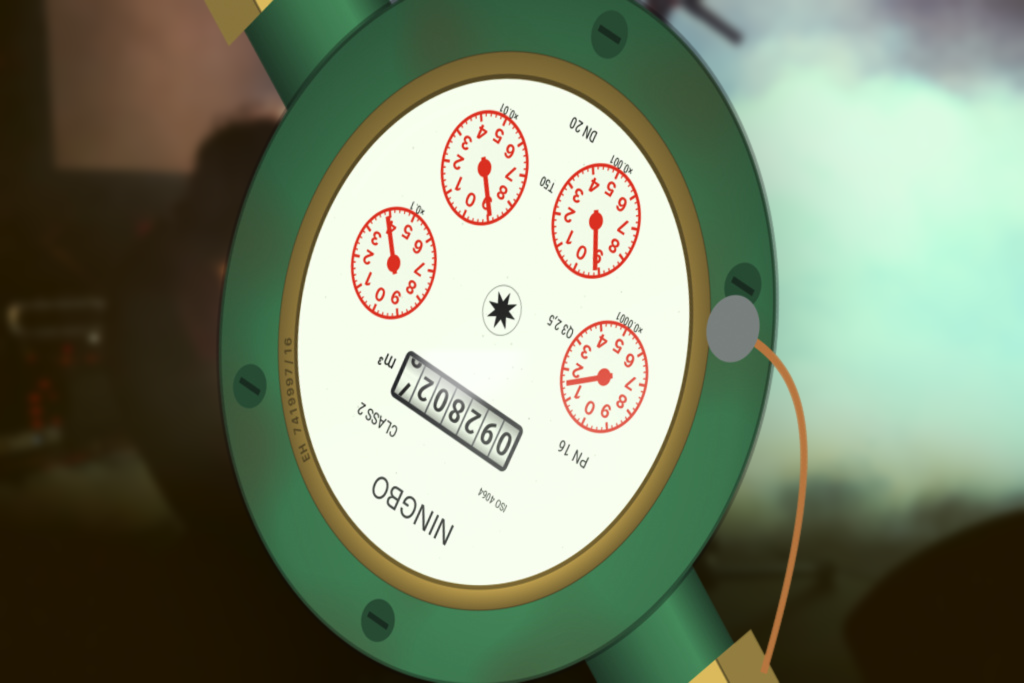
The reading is 928027.3891 m³
